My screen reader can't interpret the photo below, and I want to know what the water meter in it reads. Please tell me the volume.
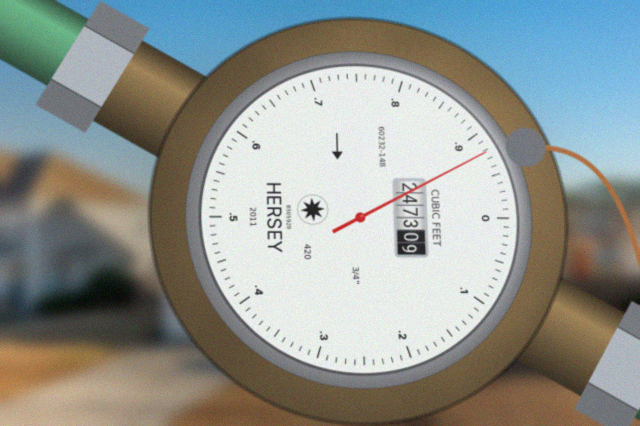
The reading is 247308.92 ft³
